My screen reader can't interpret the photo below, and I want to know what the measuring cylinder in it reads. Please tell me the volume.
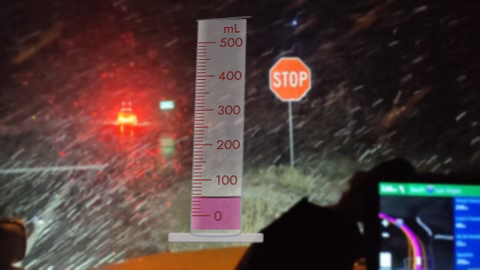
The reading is 50 mL
